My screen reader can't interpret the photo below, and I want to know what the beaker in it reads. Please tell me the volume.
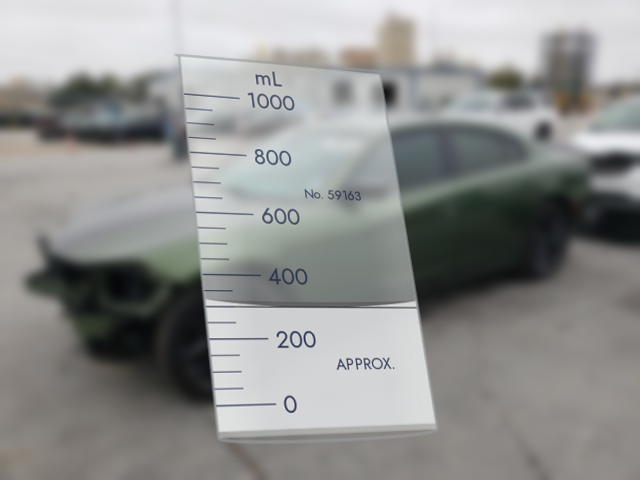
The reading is 300 mL
